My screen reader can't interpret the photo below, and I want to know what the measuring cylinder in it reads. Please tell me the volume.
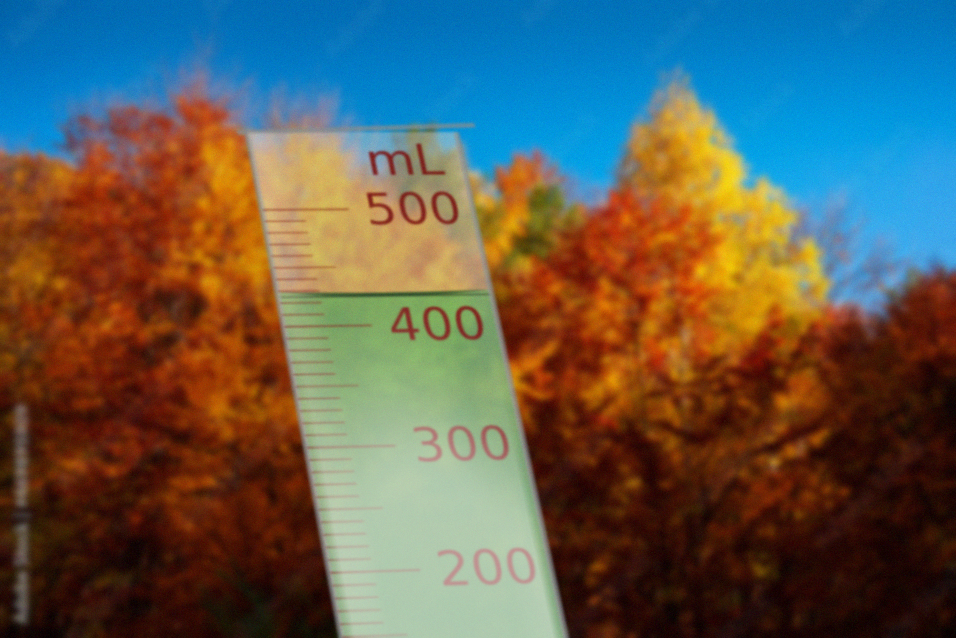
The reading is 425 mL
